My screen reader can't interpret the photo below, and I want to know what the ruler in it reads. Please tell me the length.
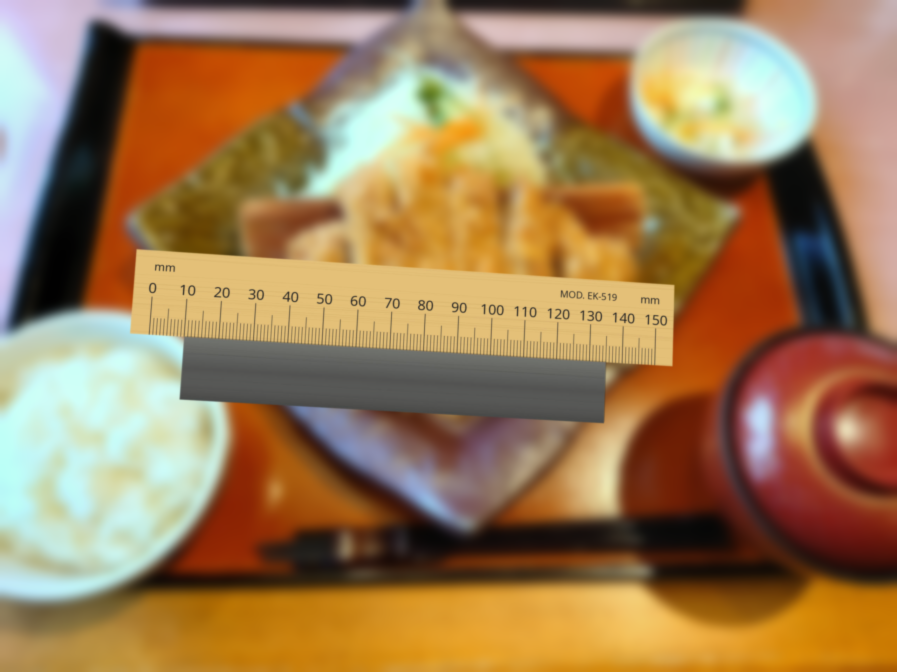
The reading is 125 mm
